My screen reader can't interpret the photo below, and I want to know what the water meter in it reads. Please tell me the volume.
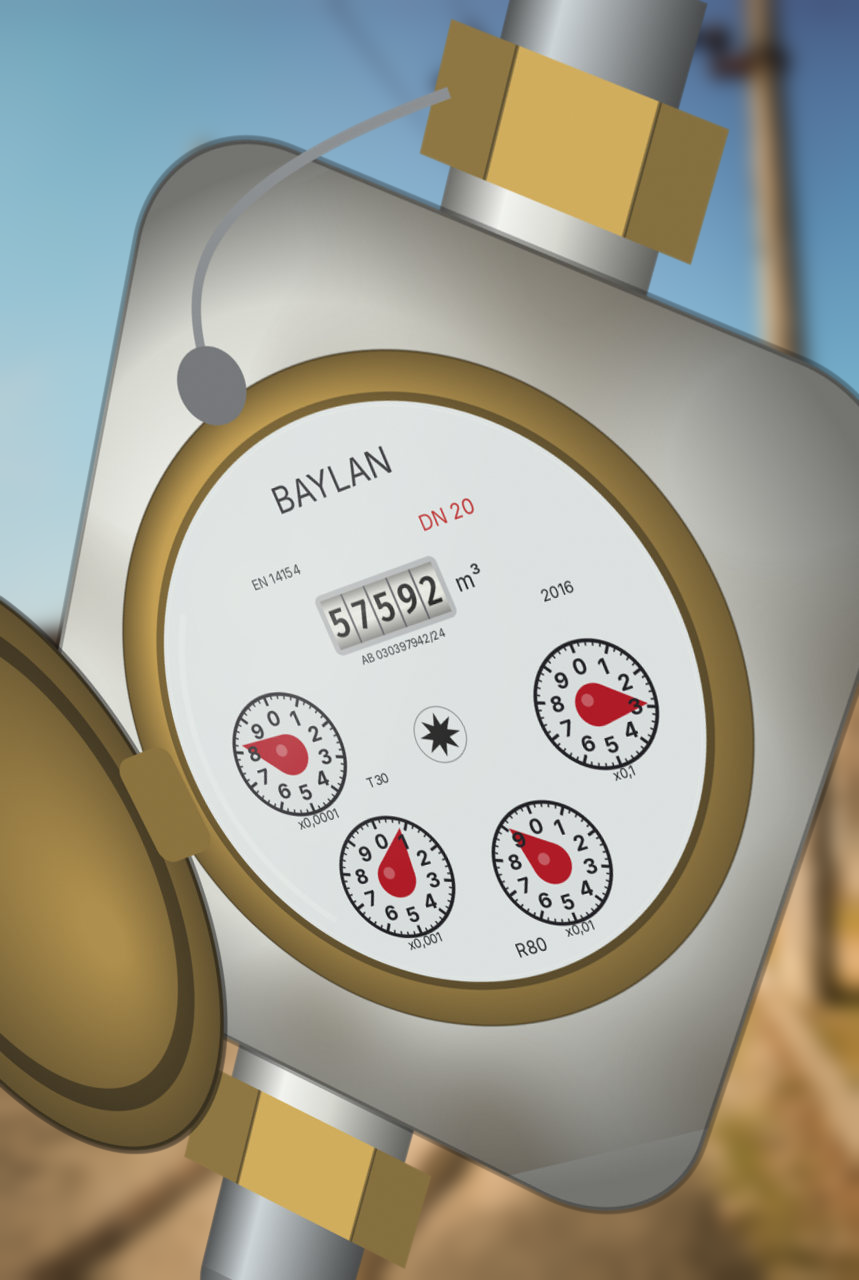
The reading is 57592.2908 m³
